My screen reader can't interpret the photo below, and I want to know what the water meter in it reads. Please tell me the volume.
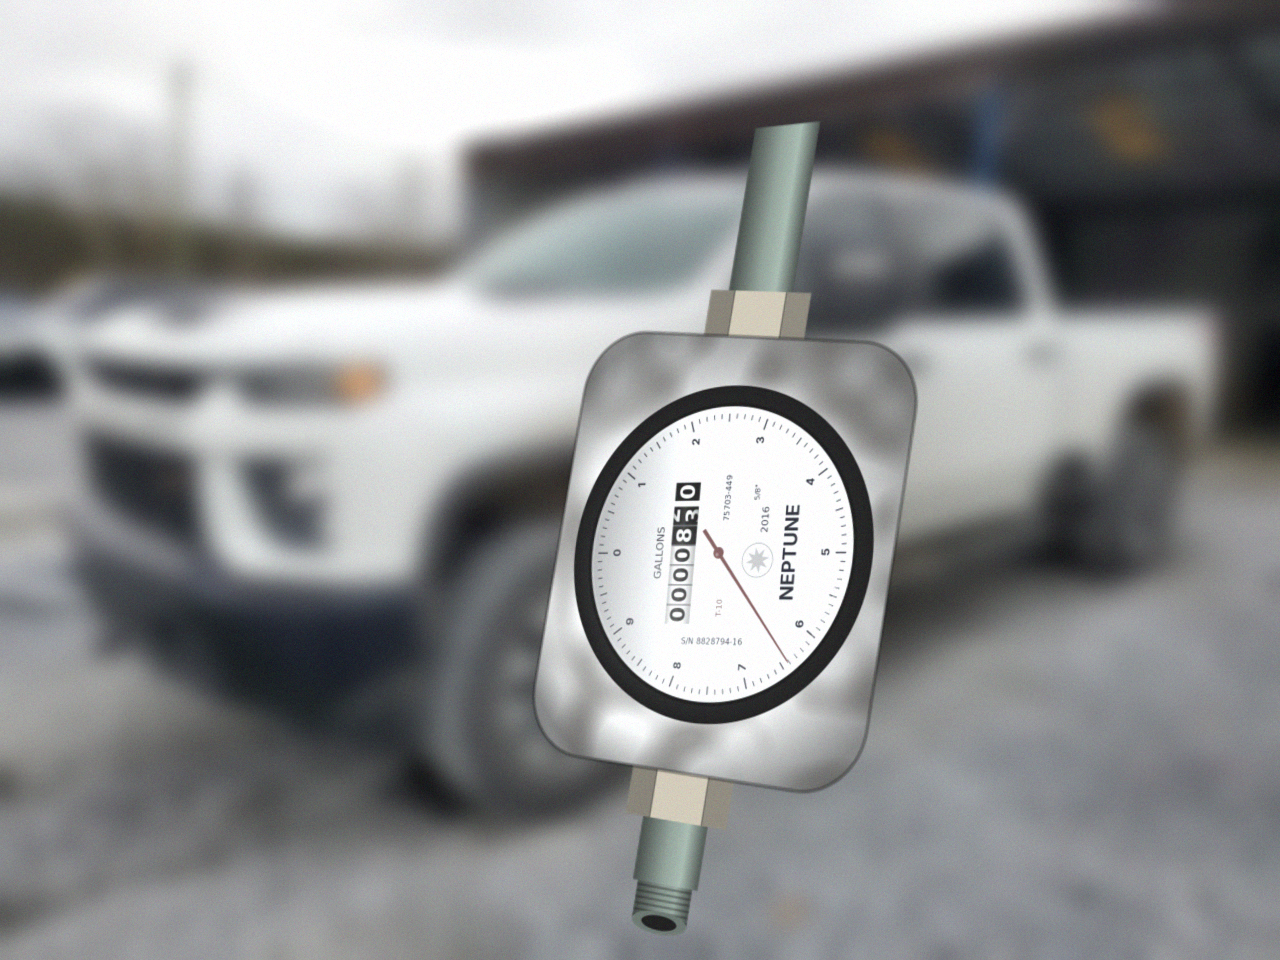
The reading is 826.4 gal
